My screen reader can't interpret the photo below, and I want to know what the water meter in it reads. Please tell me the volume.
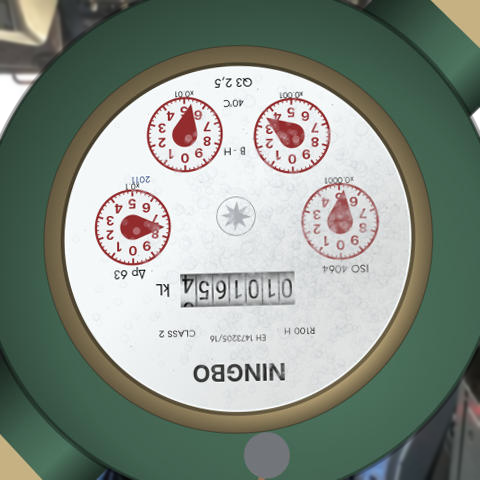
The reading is 101653.7535 kL
